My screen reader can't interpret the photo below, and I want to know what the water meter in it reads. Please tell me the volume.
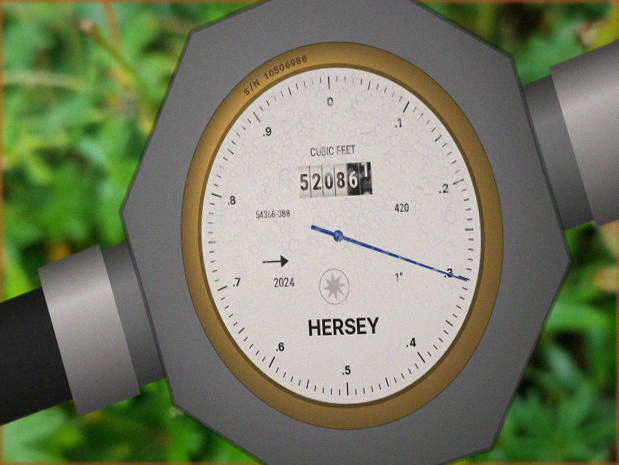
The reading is 520861.30 ft³
